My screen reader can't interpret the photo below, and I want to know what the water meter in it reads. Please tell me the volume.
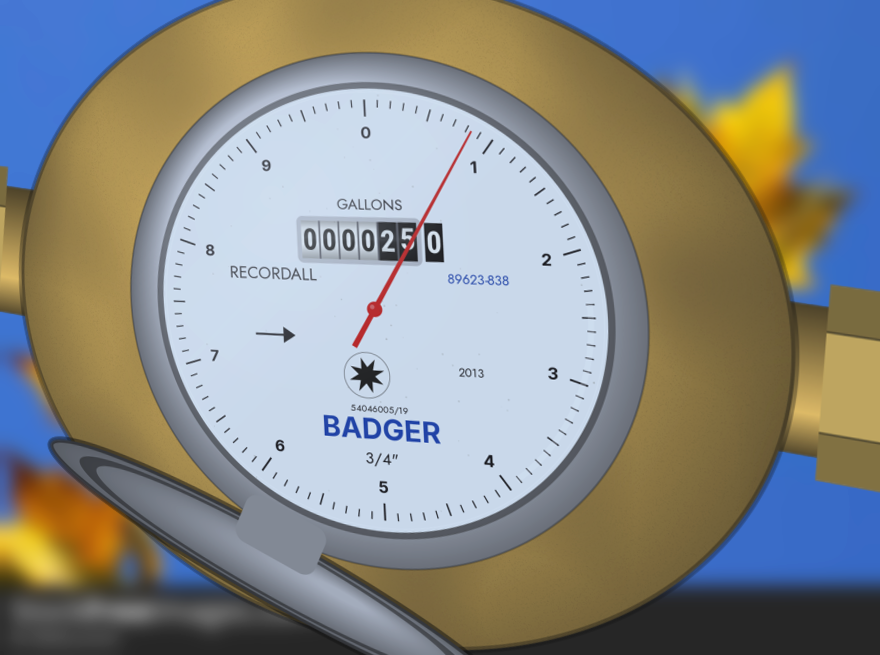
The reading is 250.8 gal
